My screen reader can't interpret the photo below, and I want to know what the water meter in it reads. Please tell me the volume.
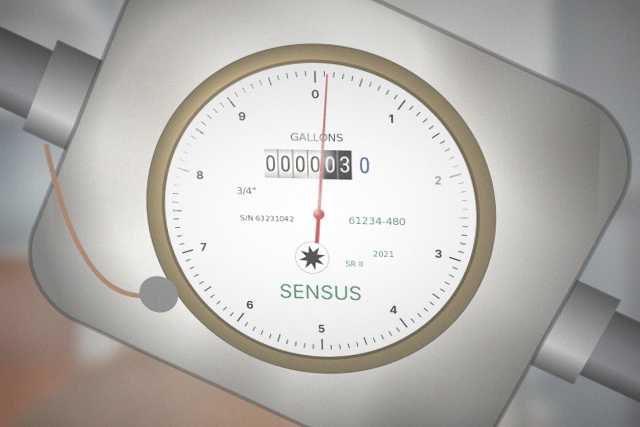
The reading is 30.1 gal
